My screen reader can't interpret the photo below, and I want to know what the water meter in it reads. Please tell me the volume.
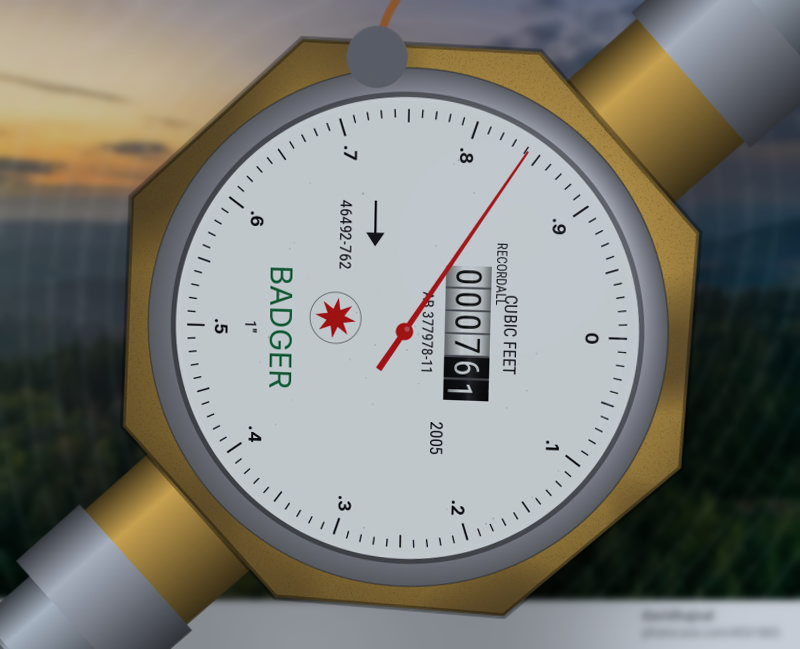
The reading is 760.84 ft³
